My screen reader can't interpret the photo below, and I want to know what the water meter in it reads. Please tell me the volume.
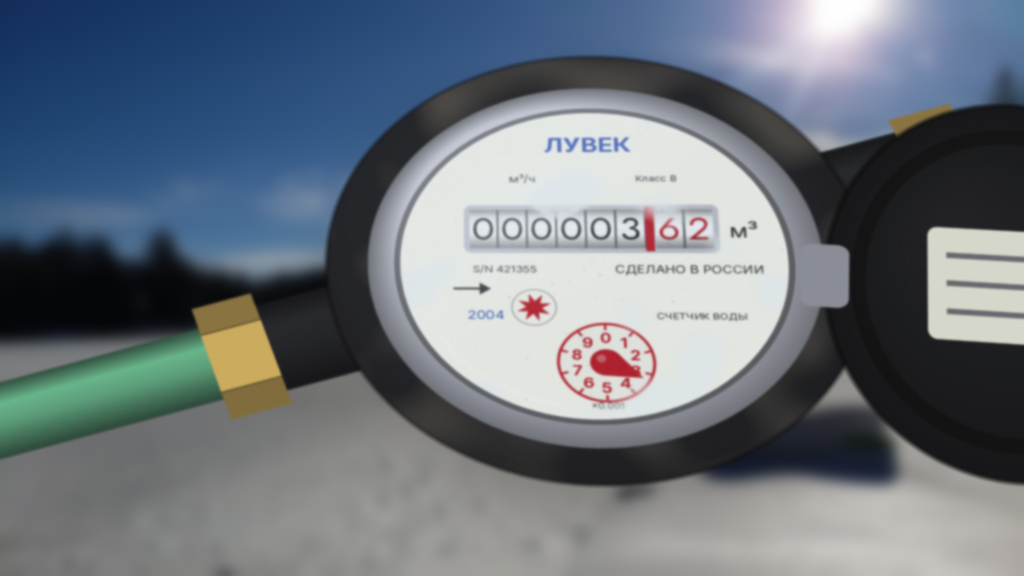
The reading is 3.623 m³
